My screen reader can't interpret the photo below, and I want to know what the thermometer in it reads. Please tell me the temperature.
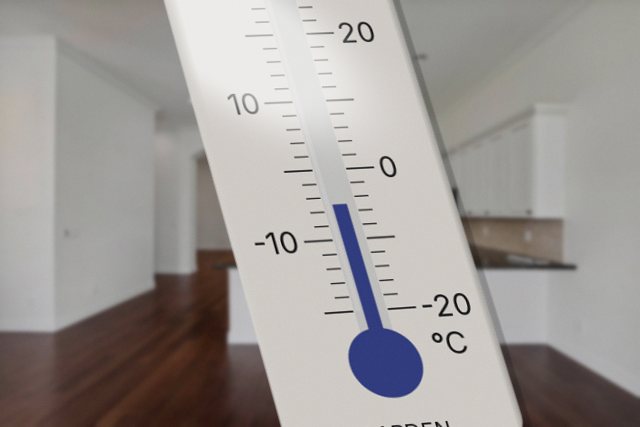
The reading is -5 °C
